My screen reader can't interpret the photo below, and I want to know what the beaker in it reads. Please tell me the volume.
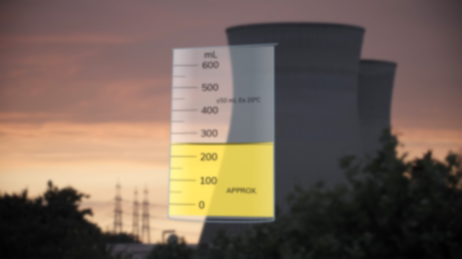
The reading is 250 mL
